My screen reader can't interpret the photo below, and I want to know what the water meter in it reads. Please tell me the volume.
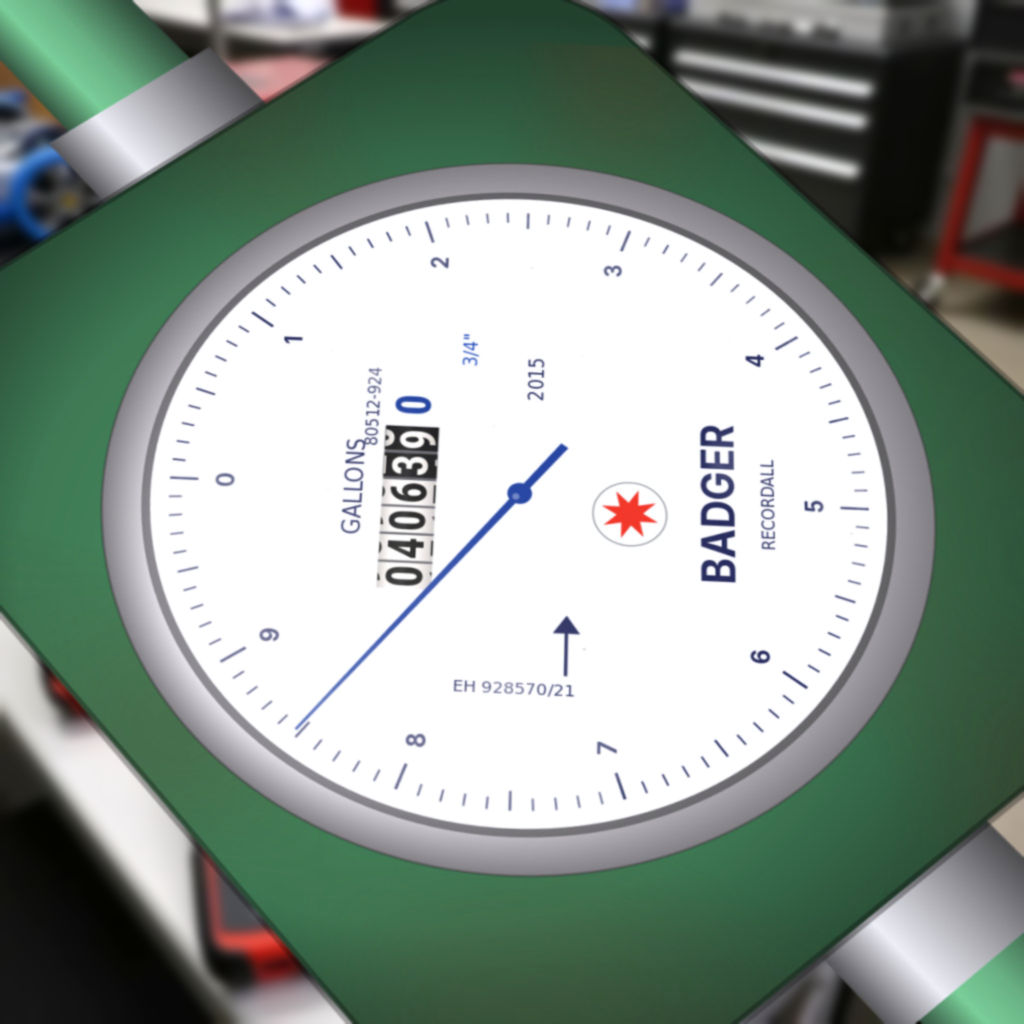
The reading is 406388.5 gal
